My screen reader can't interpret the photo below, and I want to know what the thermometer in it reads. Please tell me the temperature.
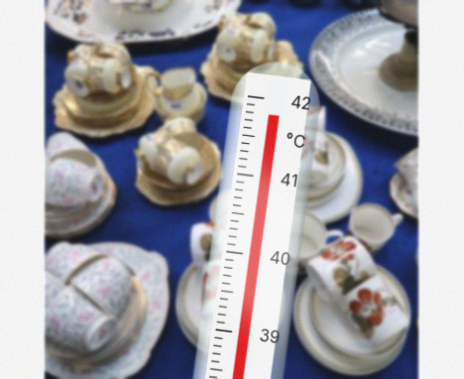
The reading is 41.8 °C
